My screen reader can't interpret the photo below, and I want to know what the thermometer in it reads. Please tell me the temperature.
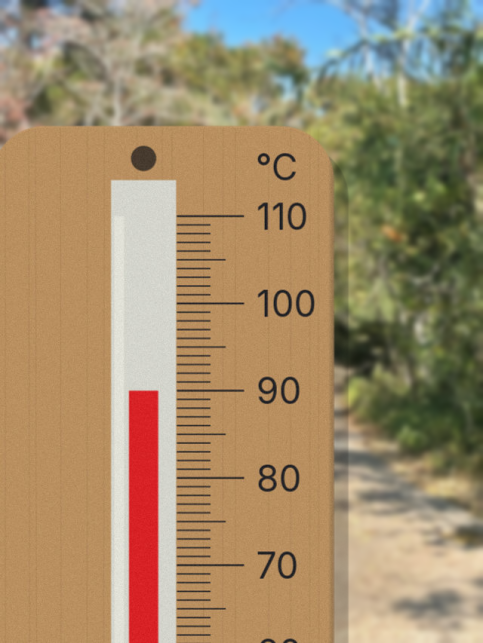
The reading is 90 °C
